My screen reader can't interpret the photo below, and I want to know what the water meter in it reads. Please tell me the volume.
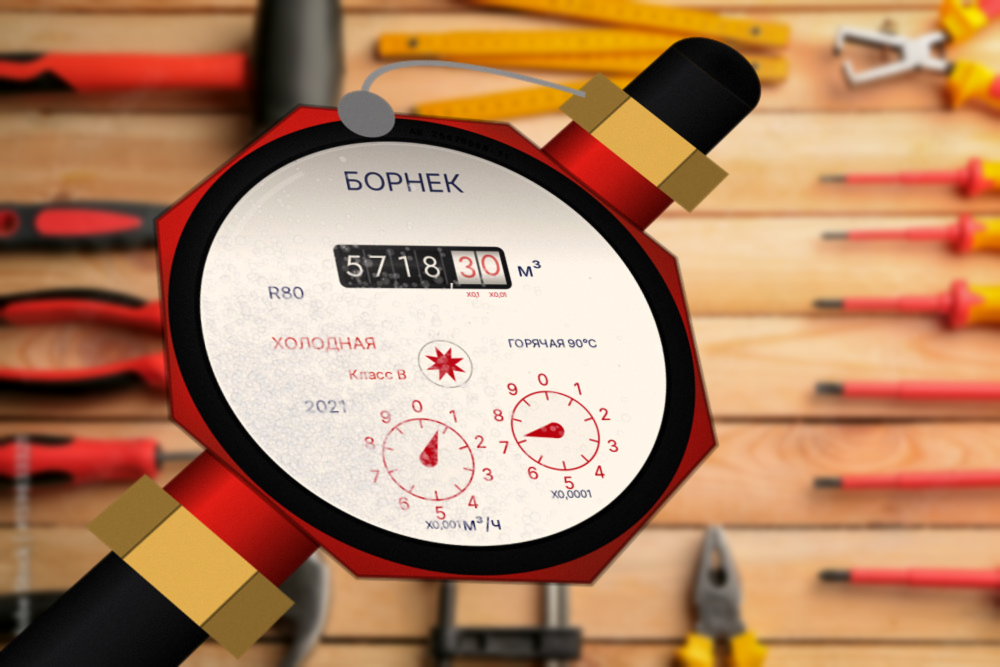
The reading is 5718.3007 m³
